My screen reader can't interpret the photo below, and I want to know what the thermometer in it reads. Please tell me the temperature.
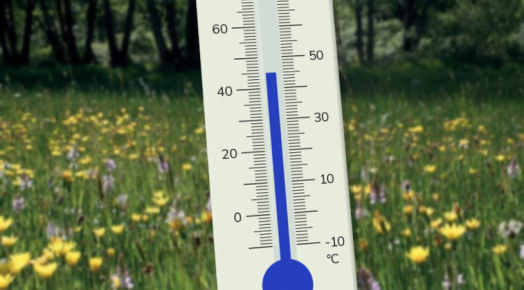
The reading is 45 °C
